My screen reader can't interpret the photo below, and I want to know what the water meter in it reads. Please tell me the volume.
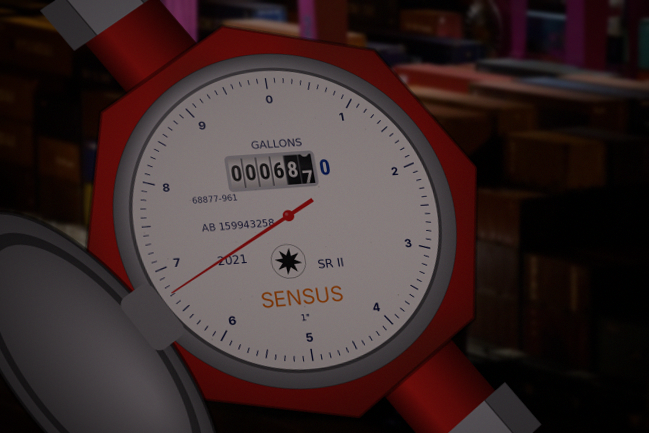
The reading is 6866.7 gal
